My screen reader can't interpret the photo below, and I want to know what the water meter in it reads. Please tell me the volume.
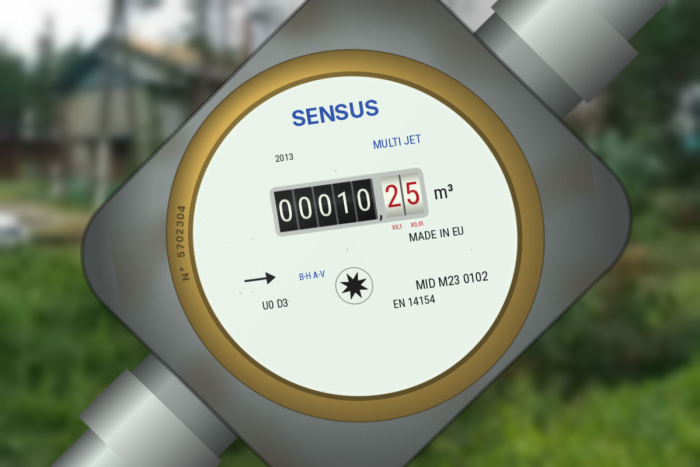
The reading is 10.25 m³
